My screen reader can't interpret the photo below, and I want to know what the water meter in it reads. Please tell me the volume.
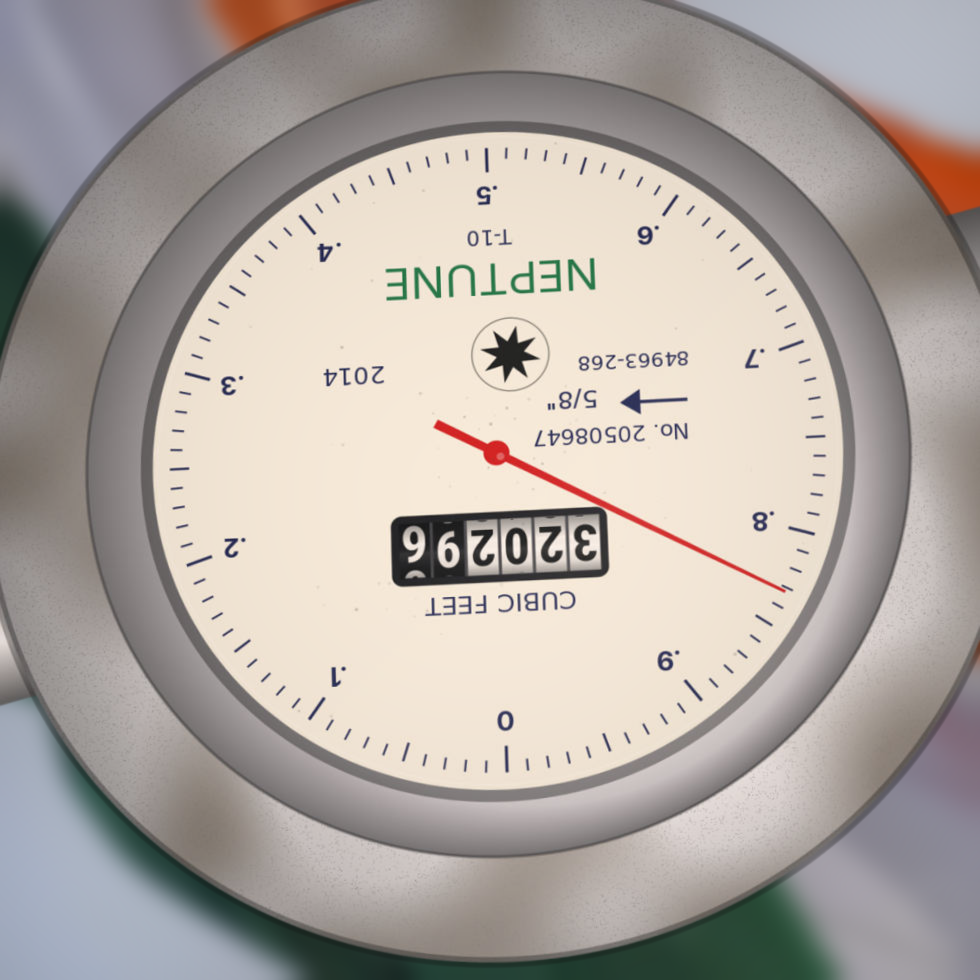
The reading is 320295.83 ft³
